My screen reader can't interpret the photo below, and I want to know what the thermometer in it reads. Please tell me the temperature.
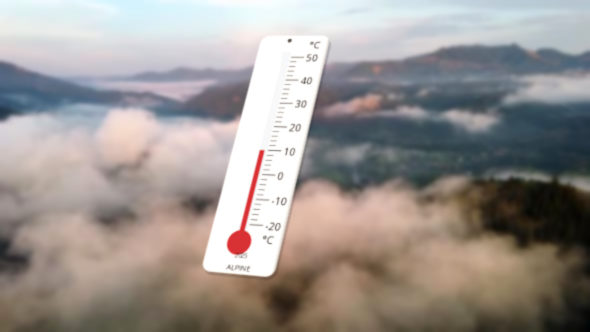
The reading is 10 °C
